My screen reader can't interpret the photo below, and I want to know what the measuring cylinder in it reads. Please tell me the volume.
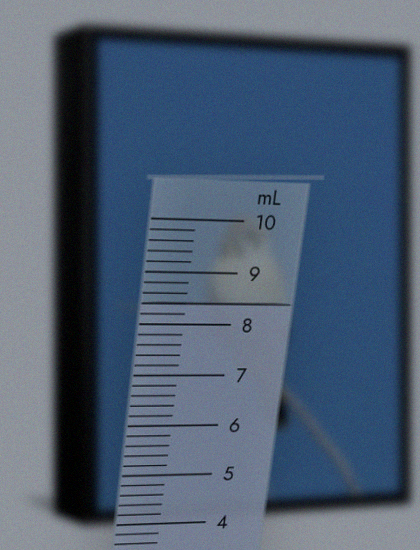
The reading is 8.4 mL
